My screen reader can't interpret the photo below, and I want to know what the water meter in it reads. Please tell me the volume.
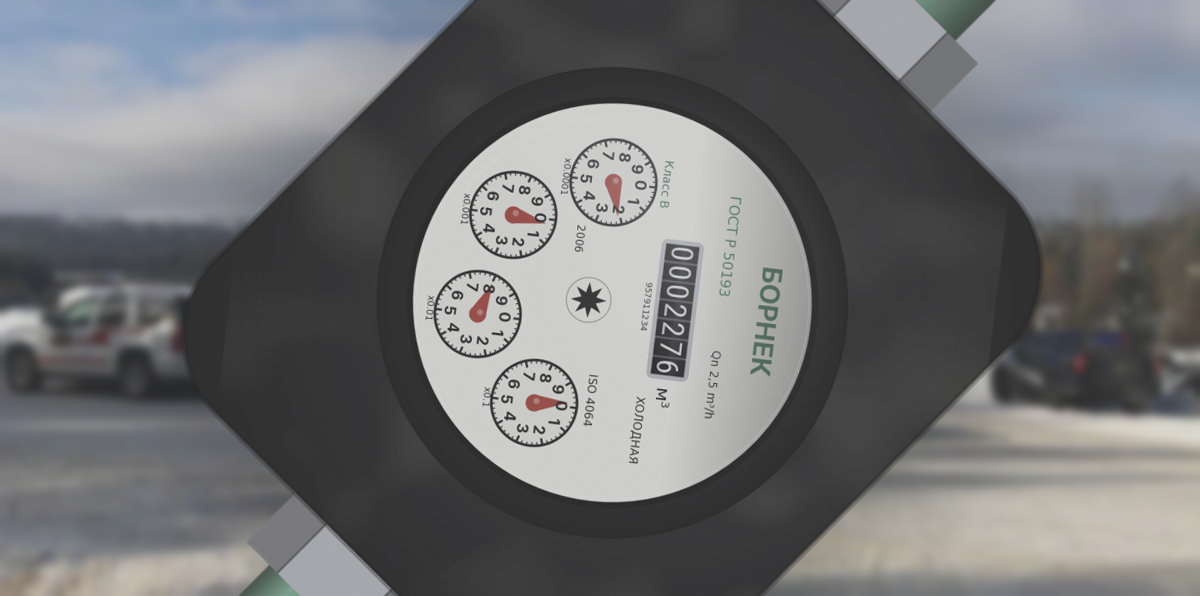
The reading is 2275.9802 m³
